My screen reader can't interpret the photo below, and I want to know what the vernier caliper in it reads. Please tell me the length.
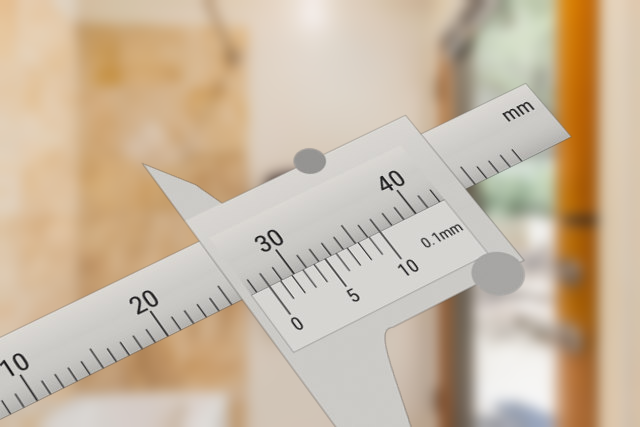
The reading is 28.0 mm
